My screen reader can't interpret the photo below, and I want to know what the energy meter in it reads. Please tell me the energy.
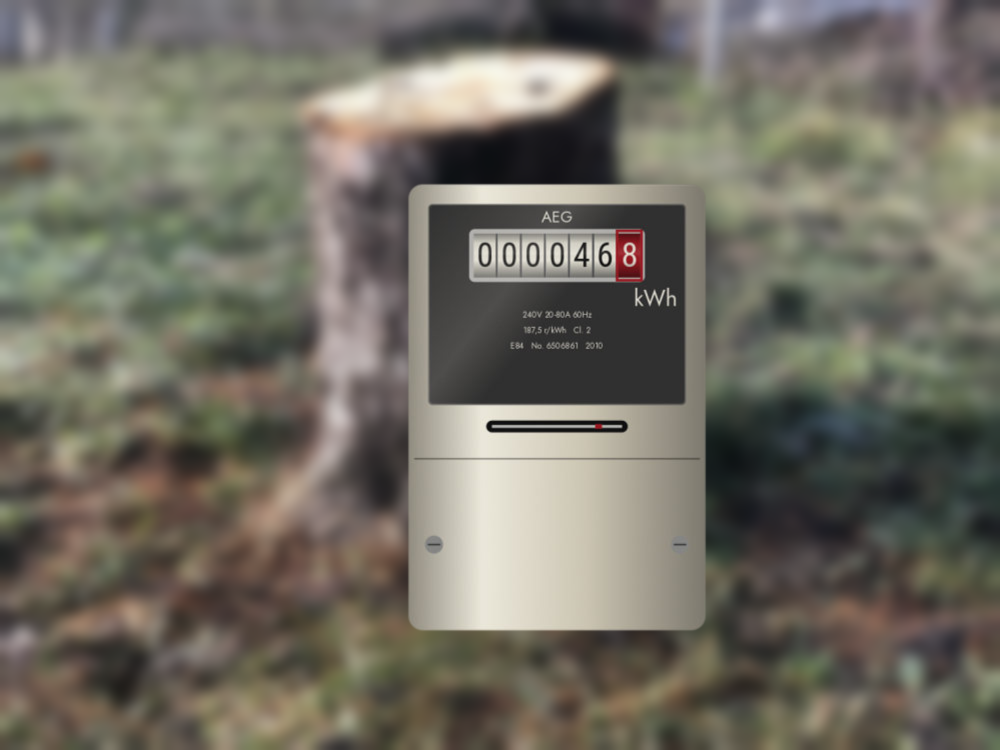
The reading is 46.8 kWh
